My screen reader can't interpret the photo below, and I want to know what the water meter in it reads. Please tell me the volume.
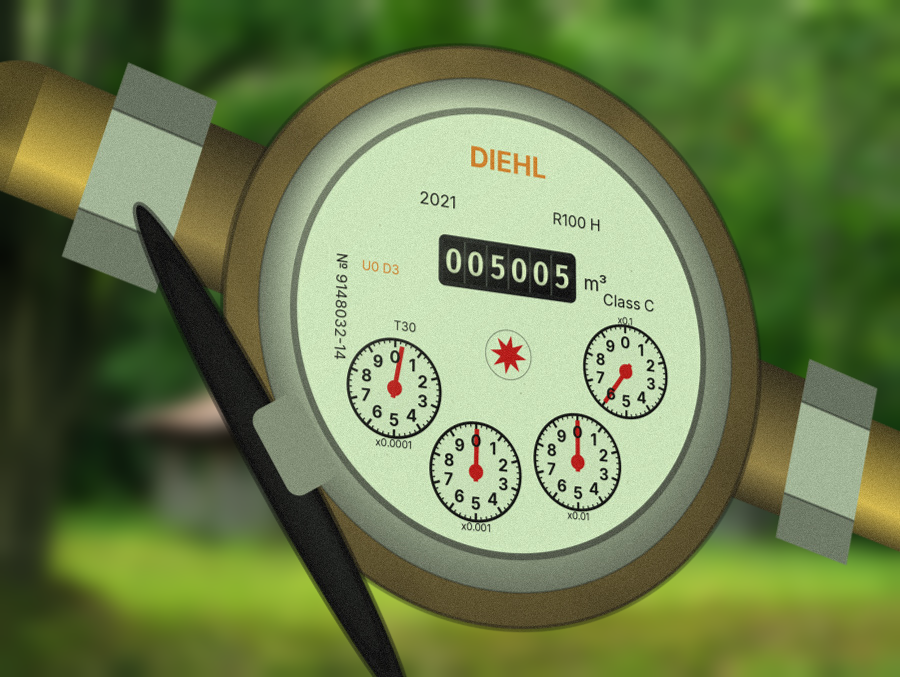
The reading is 5005.6000 m³
